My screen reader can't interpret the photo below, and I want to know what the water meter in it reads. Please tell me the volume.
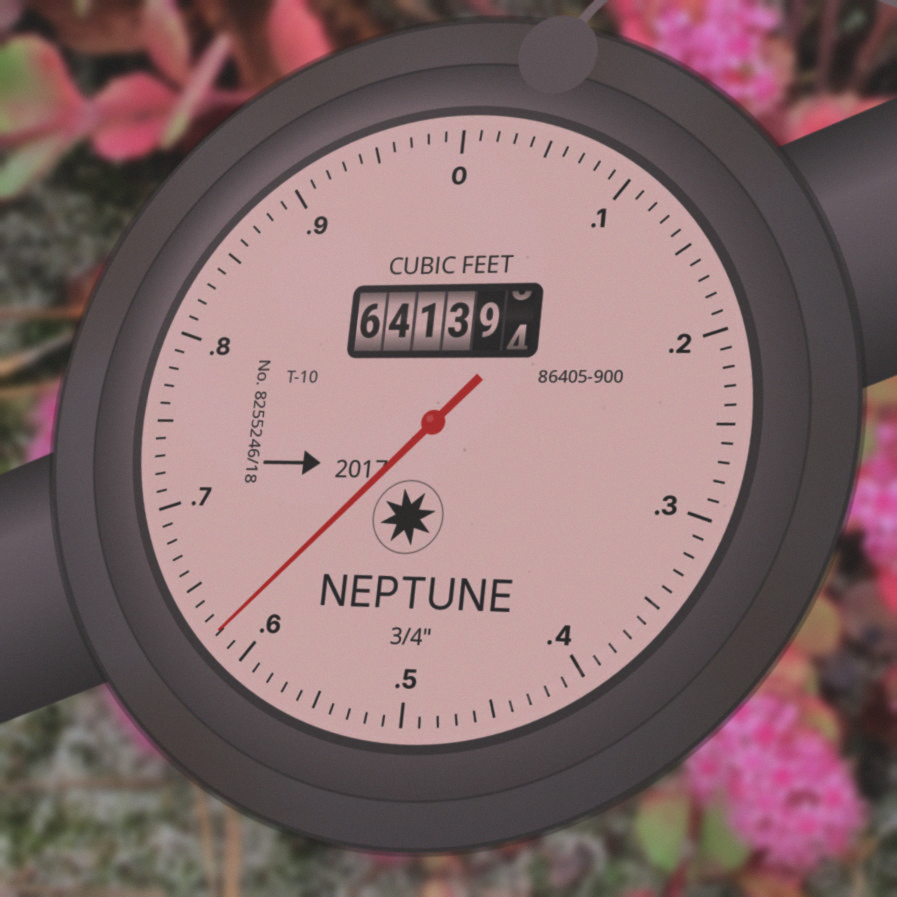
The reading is 641393.62 ft³
